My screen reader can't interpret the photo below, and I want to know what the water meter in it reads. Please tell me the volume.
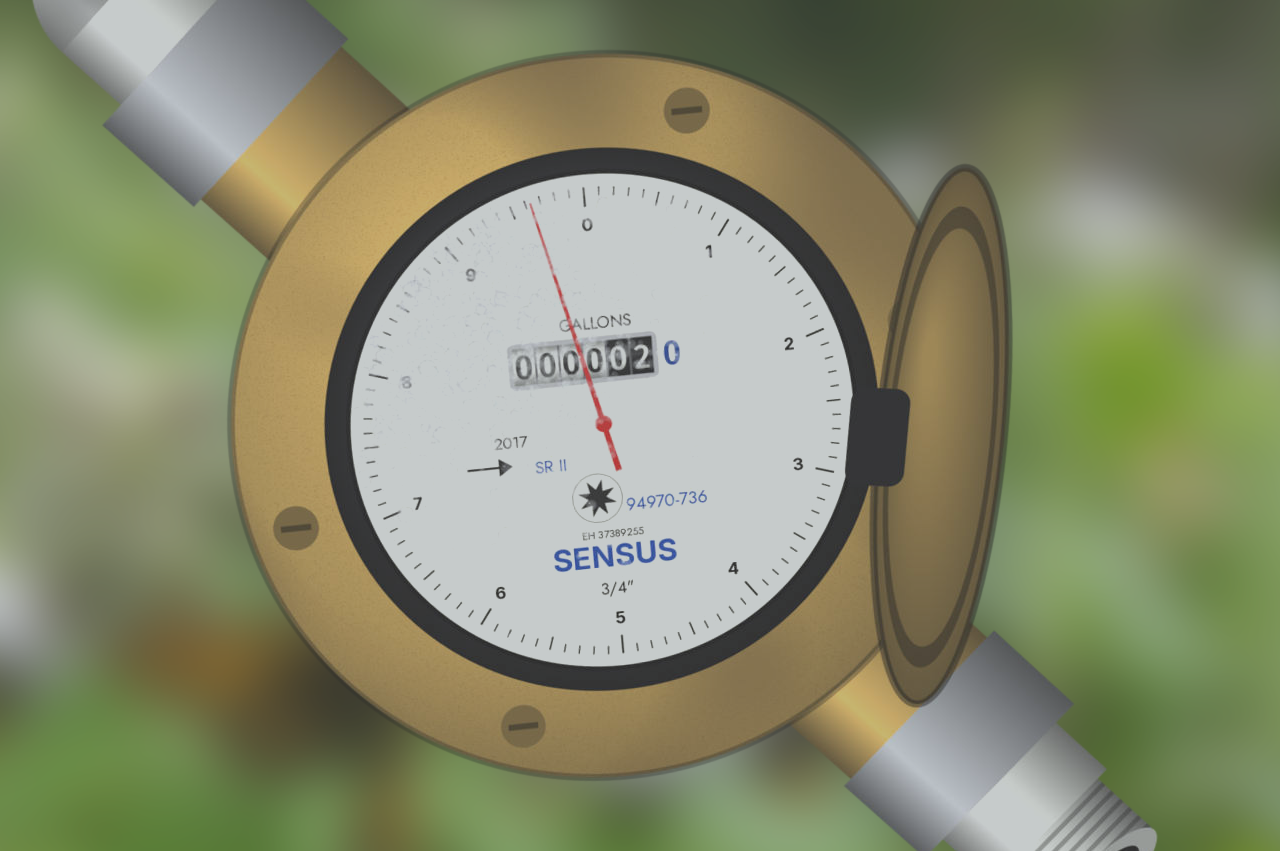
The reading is 19.6 gal
